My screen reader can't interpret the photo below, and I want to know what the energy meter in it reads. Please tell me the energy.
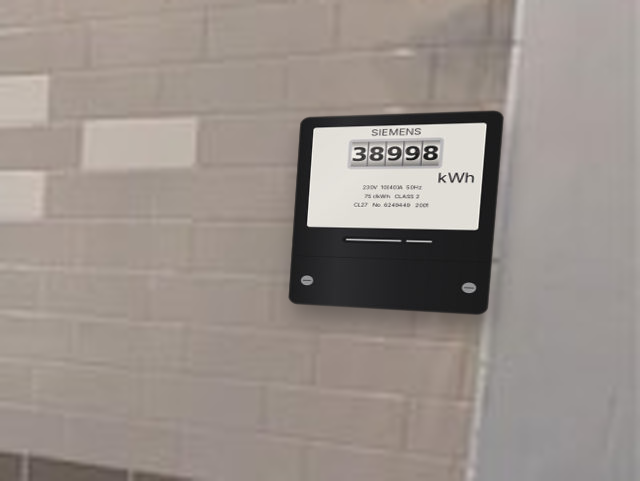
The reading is 38998 kWh
